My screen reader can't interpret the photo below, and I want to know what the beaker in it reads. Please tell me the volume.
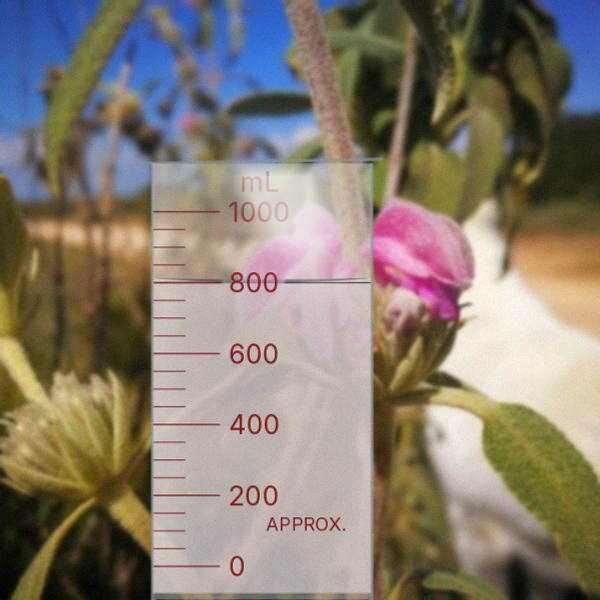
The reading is 800 mL
